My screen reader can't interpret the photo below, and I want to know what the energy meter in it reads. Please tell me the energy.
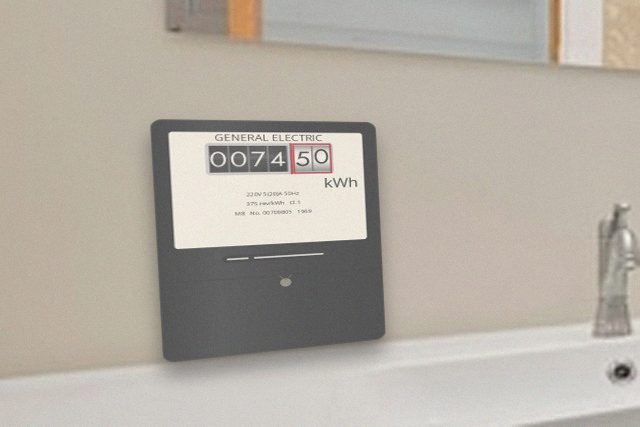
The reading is 74.50 kWh
